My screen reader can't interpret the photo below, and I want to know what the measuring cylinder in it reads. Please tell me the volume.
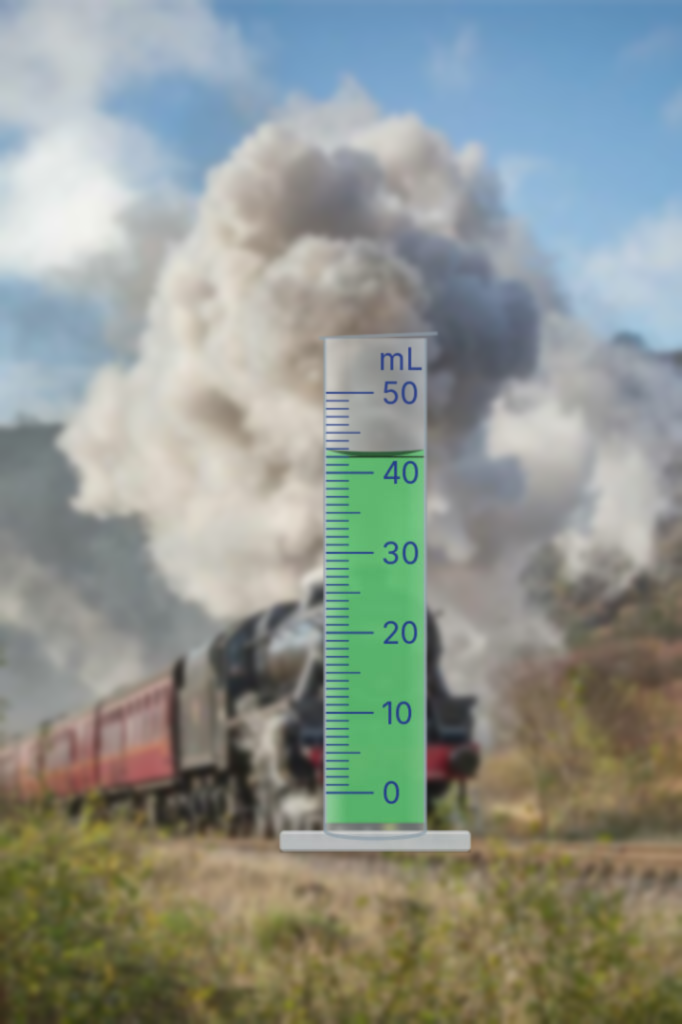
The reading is 42 mL
